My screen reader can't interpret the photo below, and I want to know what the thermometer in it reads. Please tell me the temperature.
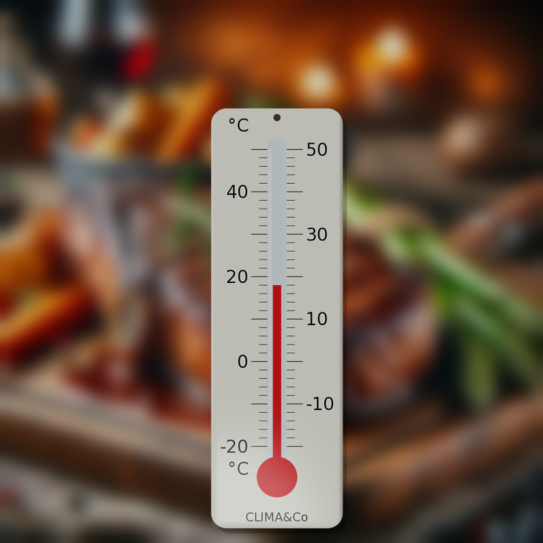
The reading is 18 °C
